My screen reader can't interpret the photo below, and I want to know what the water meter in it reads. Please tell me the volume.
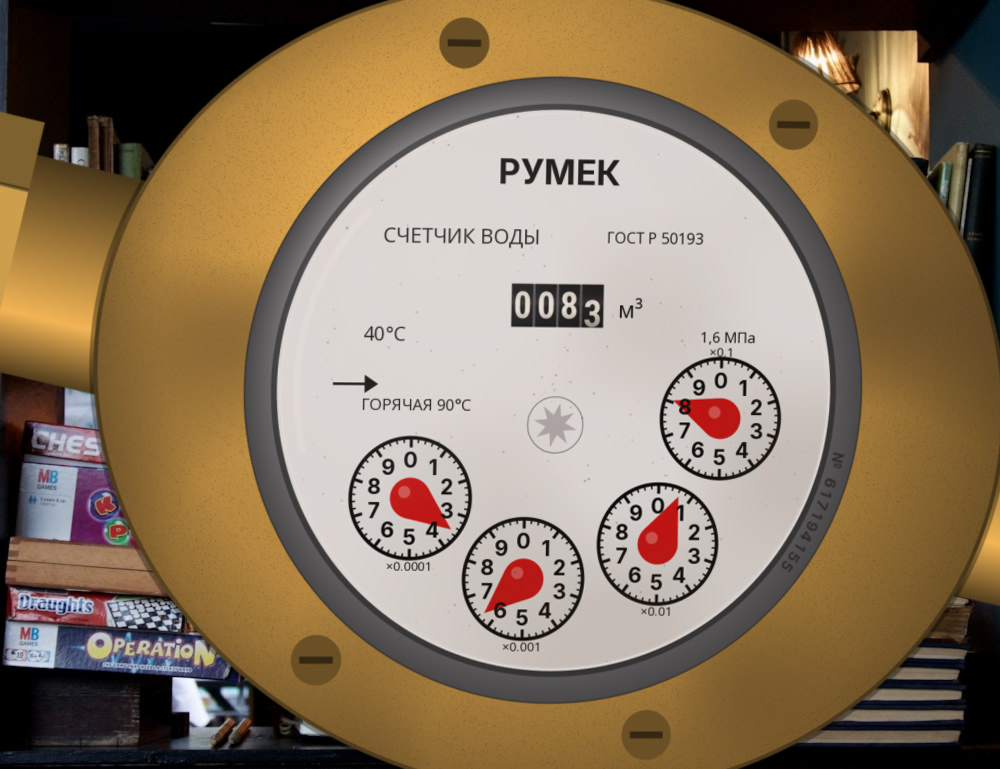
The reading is 82.8063 m³
